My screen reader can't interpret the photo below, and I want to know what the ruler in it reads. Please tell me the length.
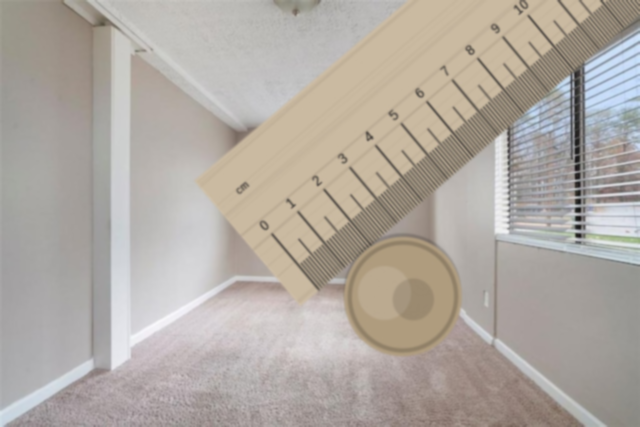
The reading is 3.5 cm
